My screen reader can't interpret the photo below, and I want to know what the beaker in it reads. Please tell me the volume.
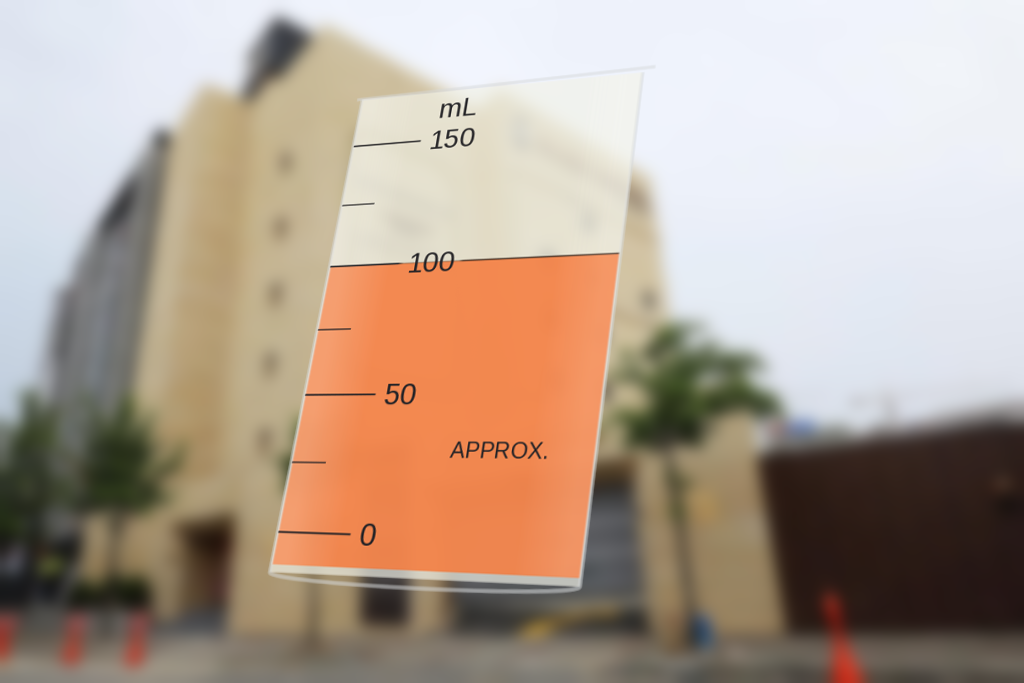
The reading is 100 mL
